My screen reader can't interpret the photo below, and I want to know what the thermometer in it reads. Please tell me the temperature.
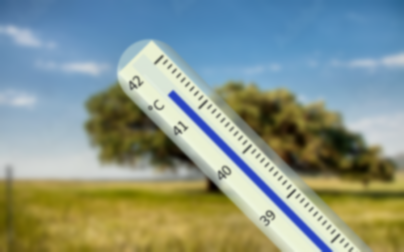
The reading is 41.5 °C
